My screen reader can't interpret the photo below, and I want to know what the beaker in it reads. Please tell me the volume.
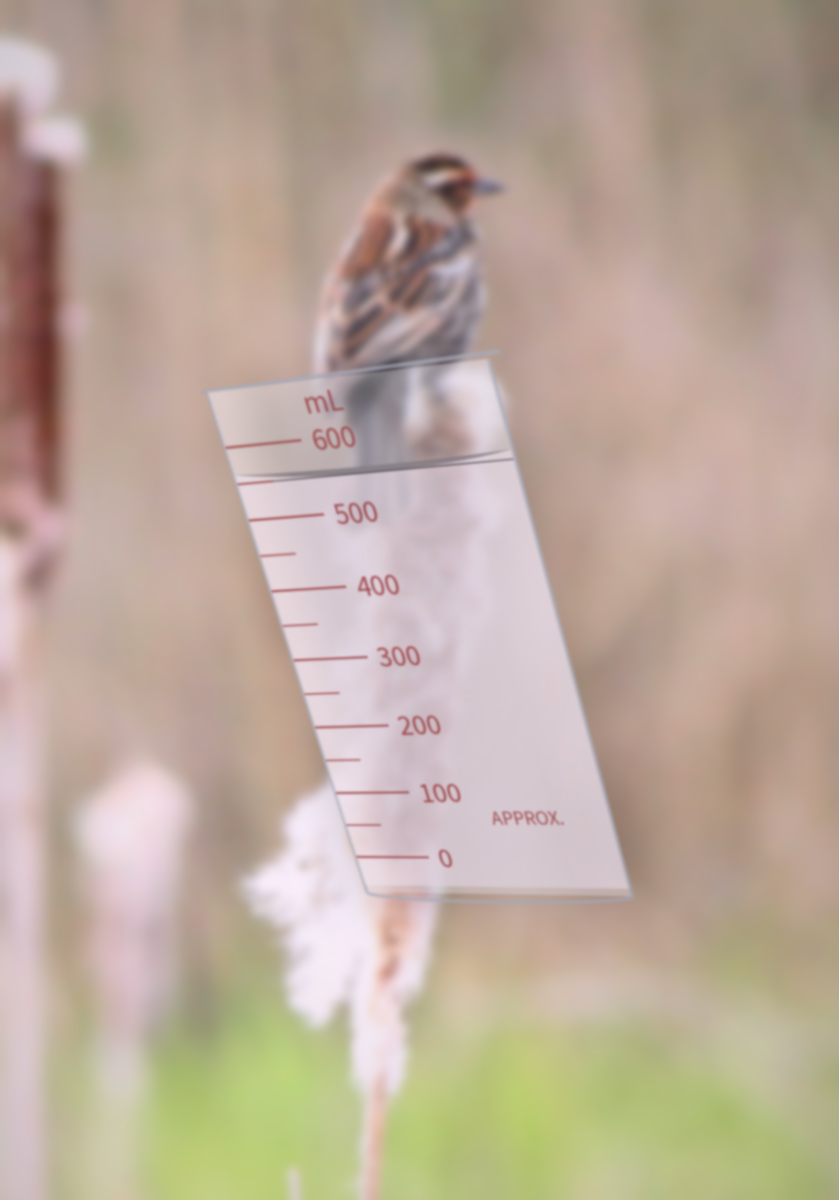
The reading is 550 mL
